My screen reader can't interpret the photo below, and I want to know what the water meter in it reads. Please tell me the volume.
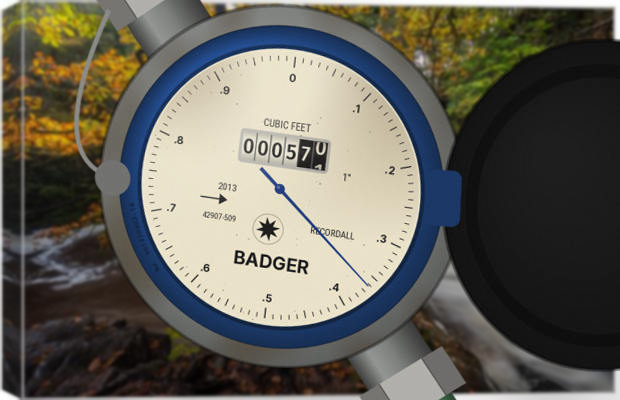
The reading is 570.36 ft³
